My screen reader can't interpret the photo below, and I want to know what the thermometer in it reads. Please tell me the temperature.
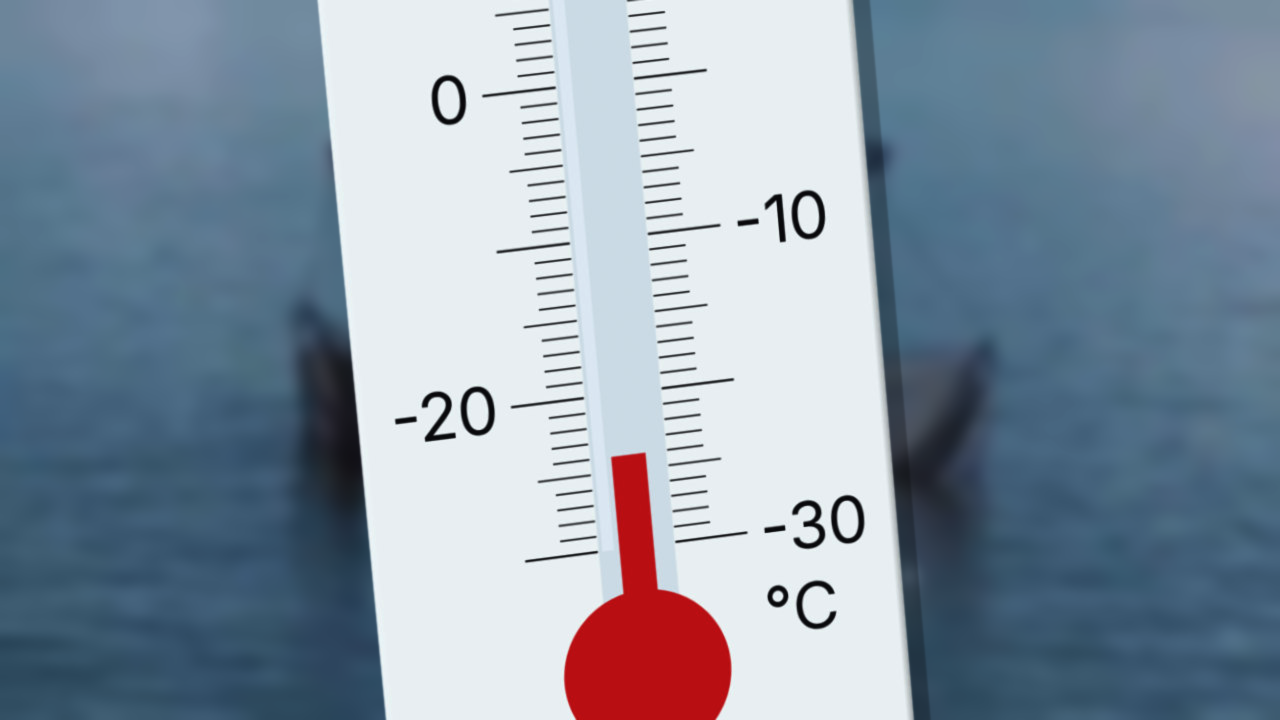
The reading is -24 °C
